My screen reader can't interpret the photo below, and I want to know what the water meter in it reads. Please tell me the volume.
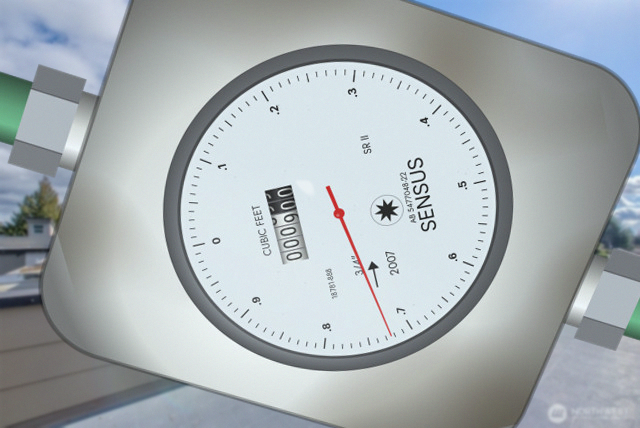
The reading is 899.72 ft³
